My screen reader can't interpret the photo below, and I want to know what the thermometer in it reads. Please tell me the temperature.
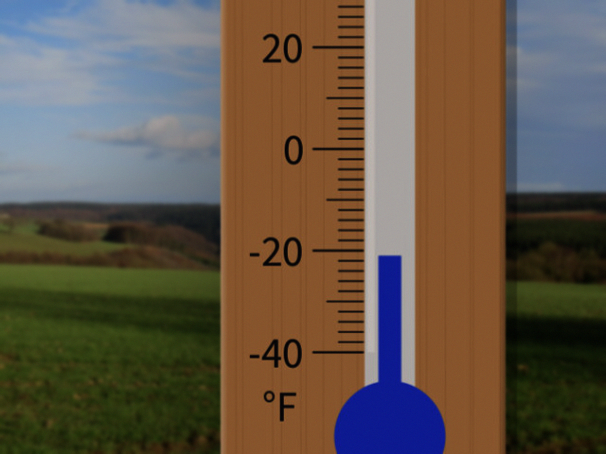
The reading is -21 °F
